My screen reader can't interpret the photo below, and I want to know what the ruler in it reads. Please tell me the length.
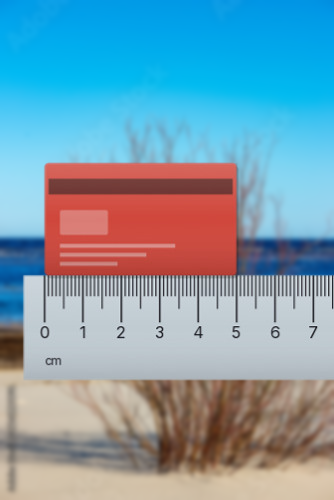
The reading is 5 cm
